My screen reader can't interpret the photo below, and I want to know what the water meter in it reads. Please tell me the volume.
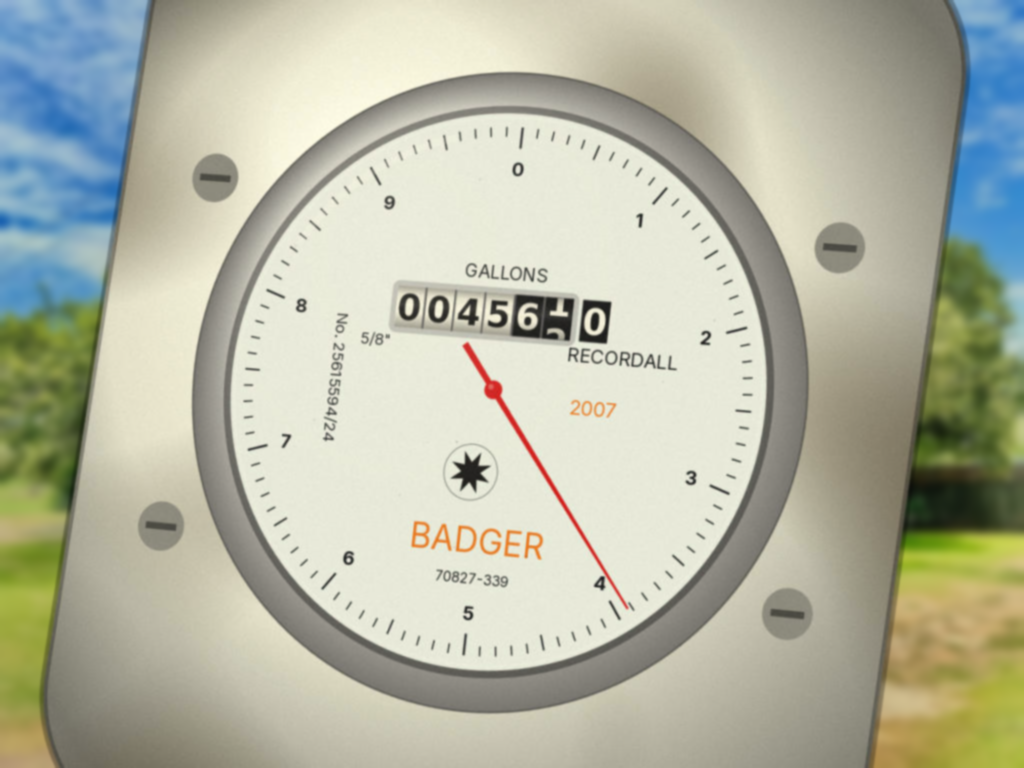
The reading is 45613.9 gal
